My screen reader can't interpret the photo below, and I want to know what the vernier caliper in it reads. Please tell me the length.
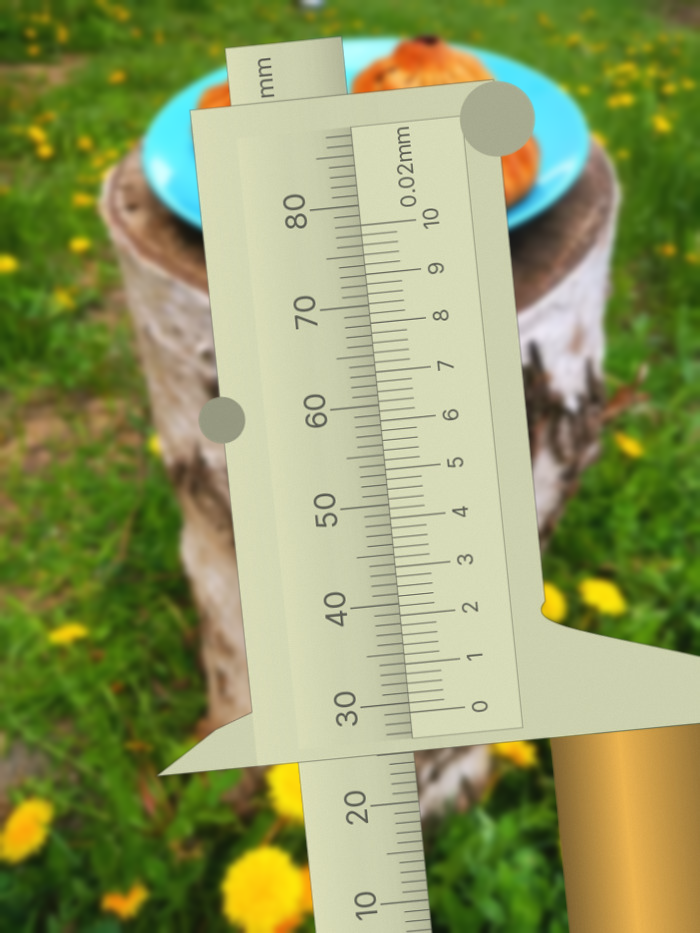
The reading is 29.0 mm
